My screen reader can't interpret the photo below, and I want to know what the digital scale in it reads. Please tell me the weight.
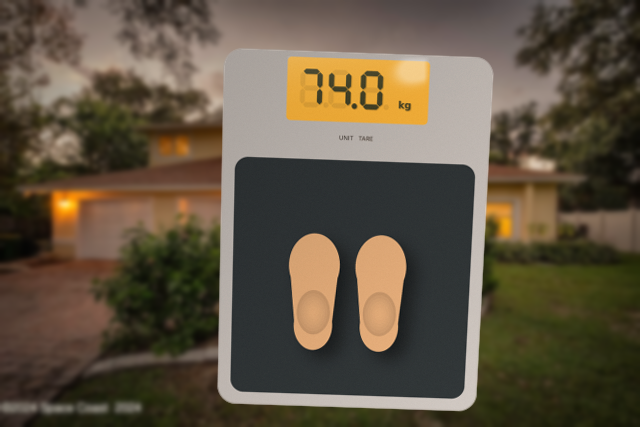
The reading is 74.0 kg
